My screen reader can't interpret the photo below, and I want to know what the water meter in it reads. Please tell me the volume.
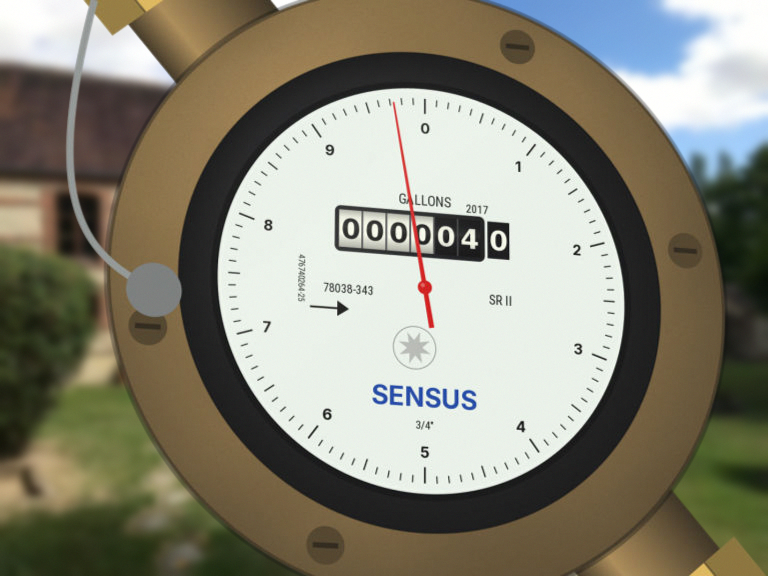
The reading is 39.7 gal
